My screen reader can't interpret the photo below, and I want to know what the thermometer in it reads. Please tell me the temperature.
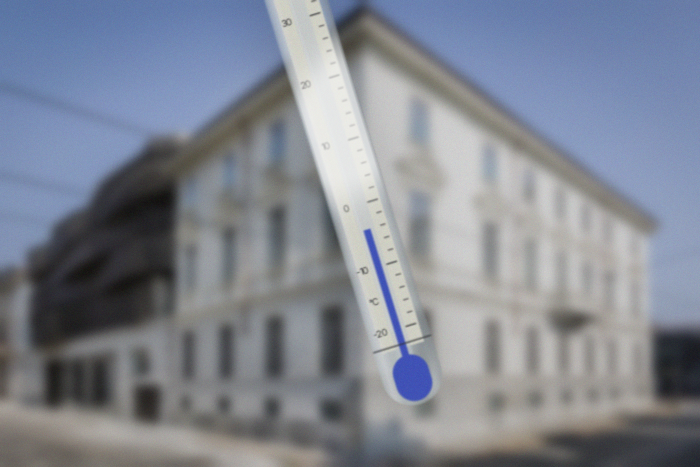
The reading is -4 °C
